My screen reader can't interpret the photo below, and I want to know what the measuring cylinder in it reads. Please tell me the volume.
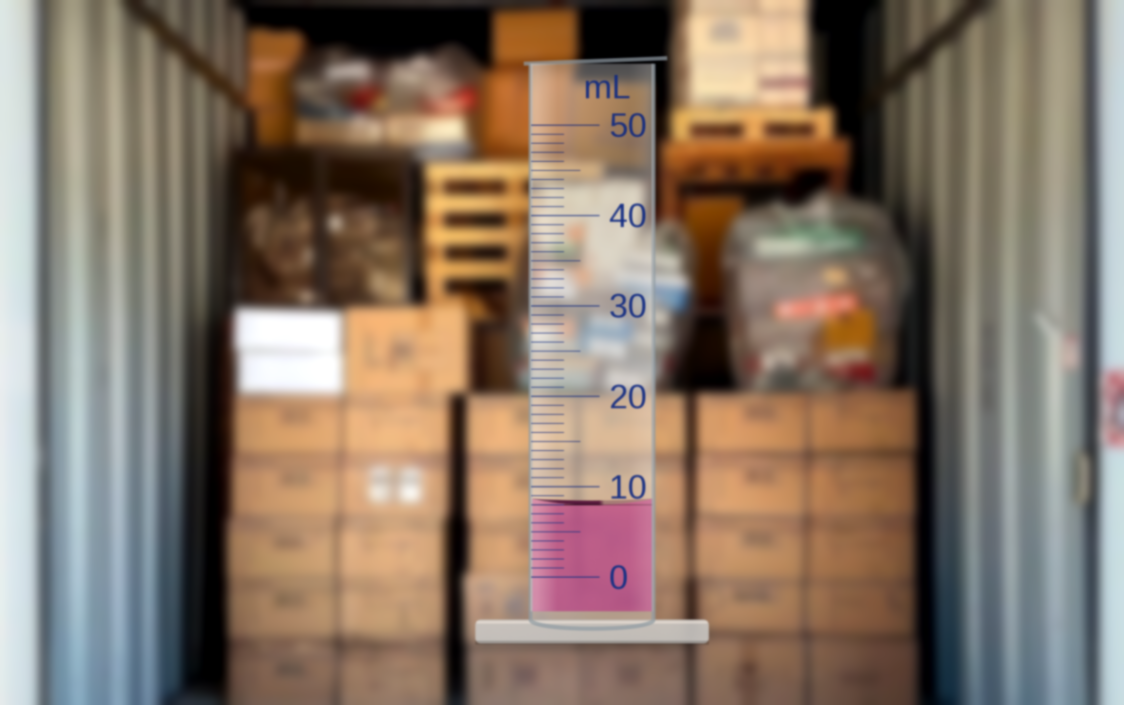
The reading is 8 mL
